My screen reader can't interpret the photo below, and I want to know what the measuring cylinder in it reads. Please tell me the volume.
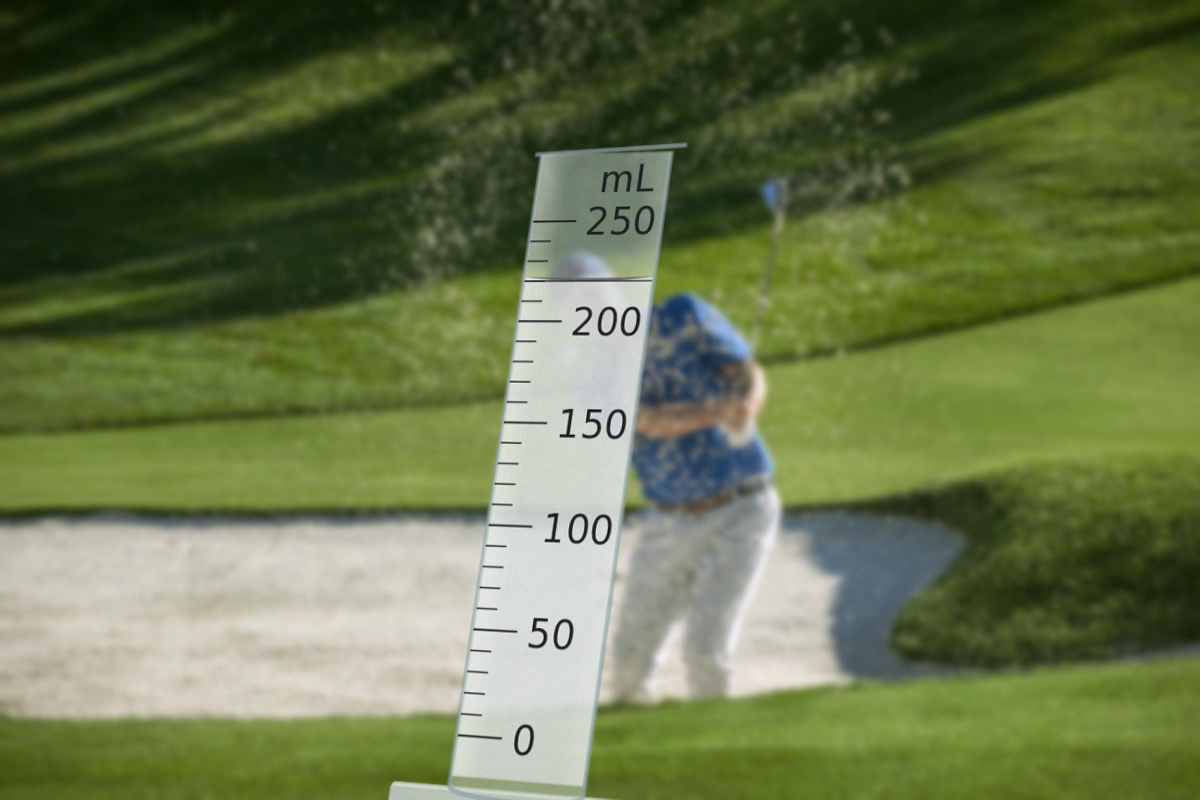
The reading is 220 mL
